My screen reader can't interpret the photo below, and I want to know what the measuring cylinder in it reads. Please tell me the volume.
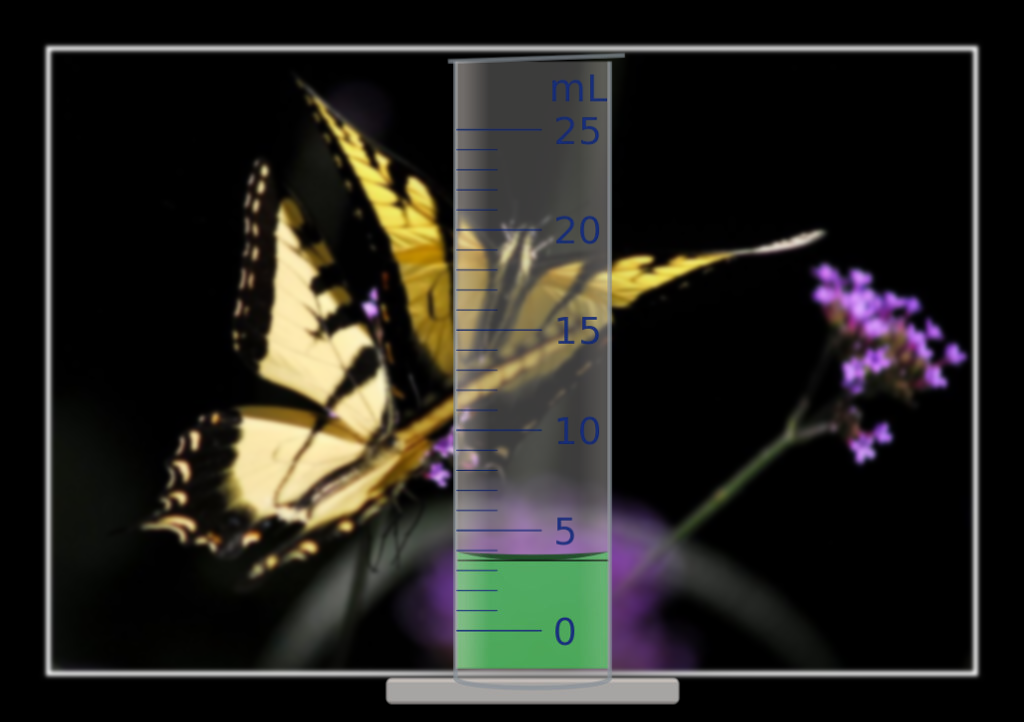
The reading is 3.5 mL
